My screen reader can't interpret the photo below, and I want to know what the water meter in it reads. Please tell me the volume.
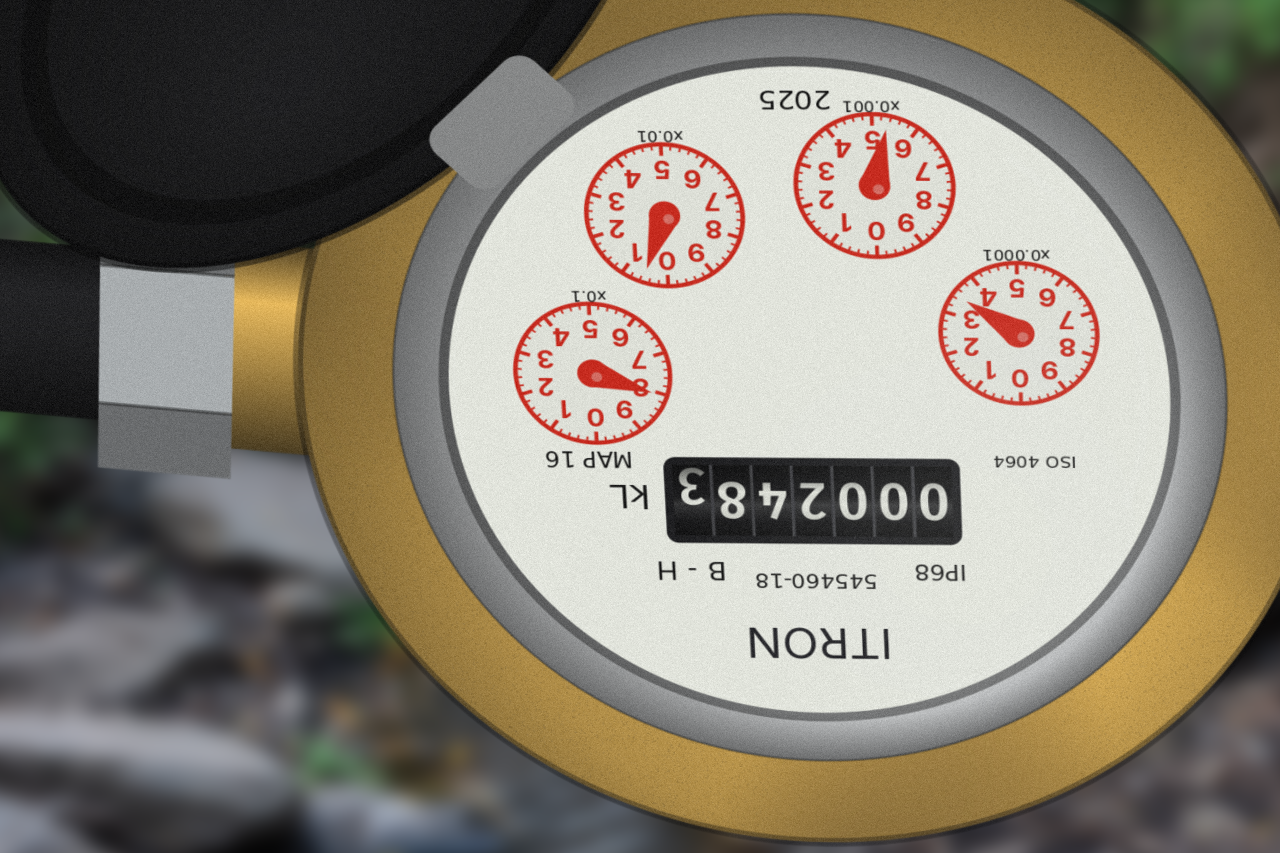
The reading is 2482.8053 kL
